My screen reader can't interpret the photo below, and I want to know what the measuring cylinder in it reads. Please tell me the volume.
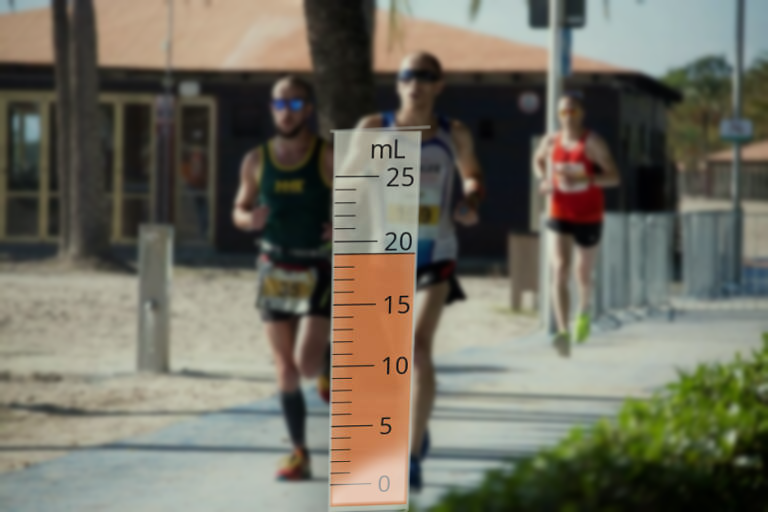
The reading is 19 mL
